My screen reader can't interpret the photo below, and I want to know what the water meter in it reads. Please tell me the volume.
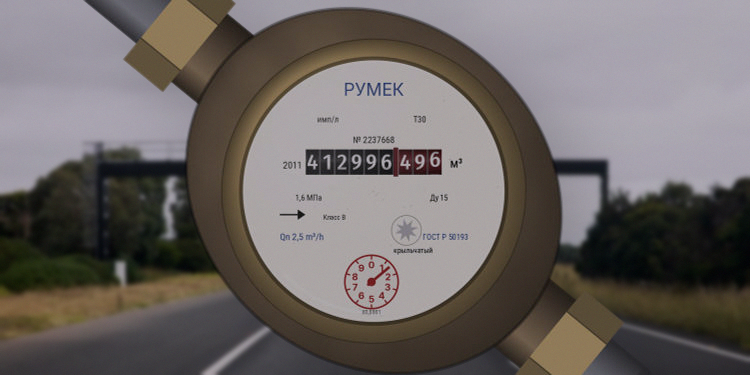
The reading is 412996.4961 m³
